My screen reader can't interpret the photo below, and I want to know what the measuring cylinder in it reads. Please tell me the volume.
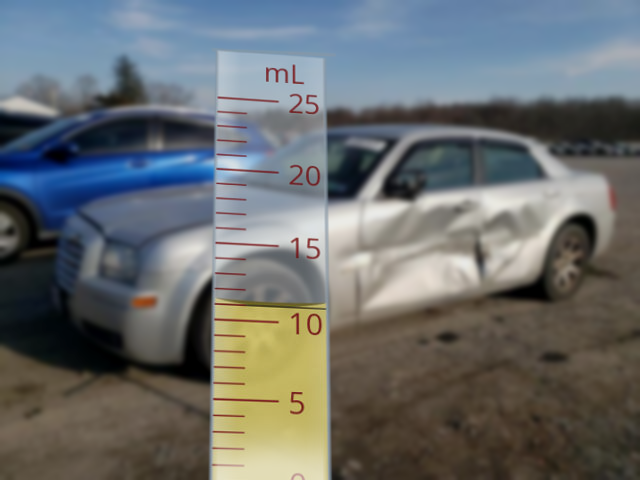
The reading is 11 mL
